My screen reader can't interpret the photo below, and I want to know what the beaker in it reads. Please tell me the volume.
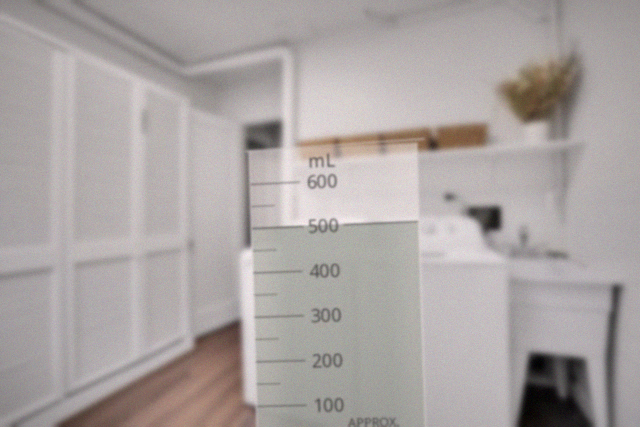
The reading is 500 mL
